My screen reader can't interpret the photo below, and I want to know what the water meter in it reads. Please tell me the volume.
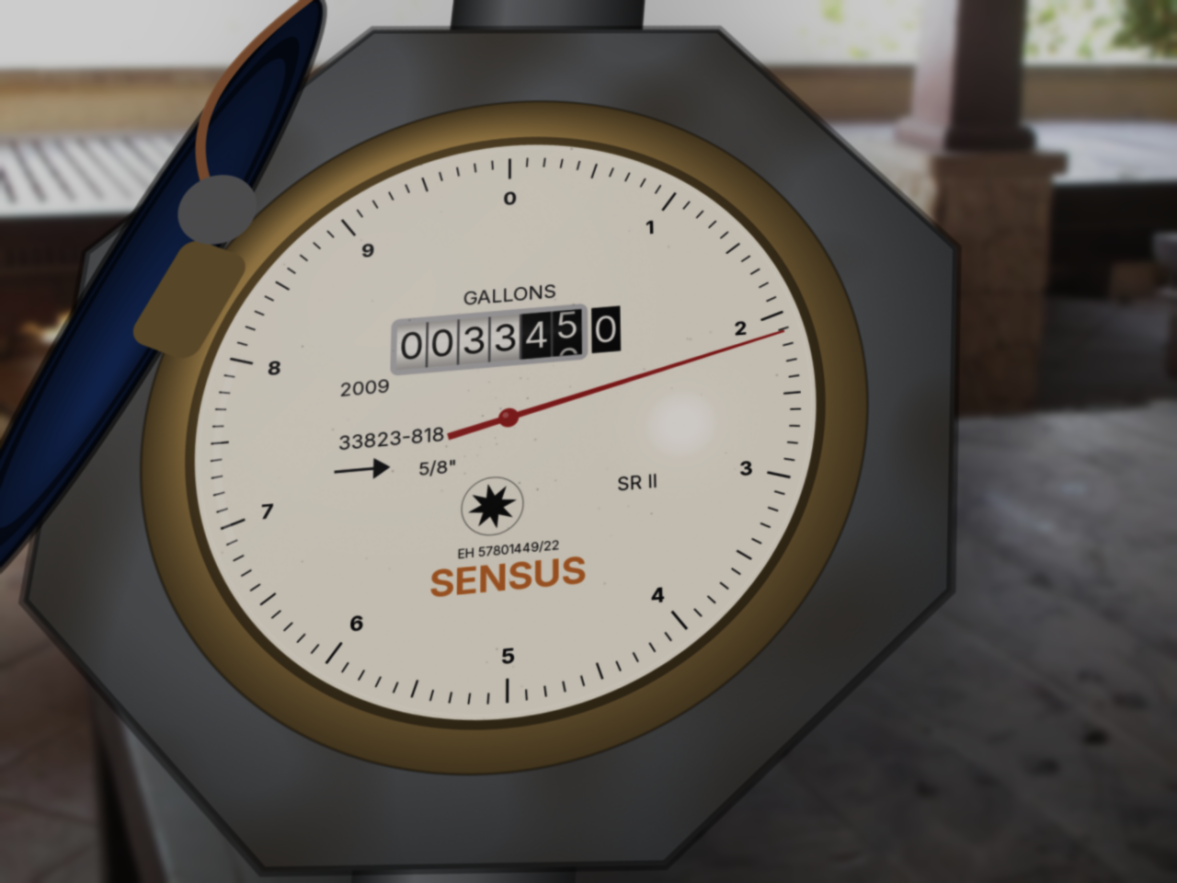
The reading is 33452.1 gal
